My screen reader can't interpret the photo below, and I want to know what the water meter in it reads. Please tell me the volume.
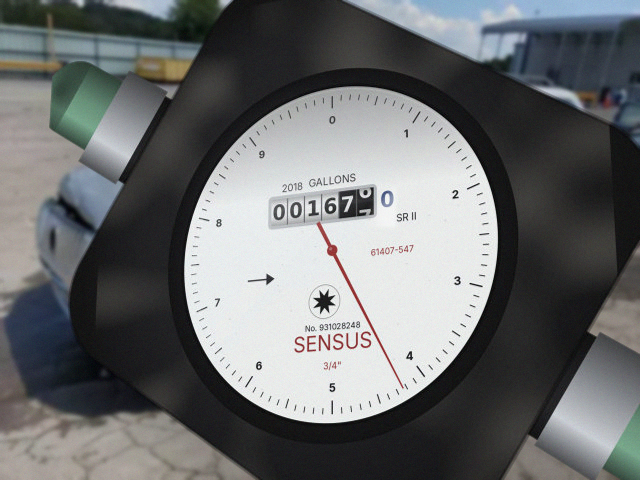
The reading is 16764.2 gal
